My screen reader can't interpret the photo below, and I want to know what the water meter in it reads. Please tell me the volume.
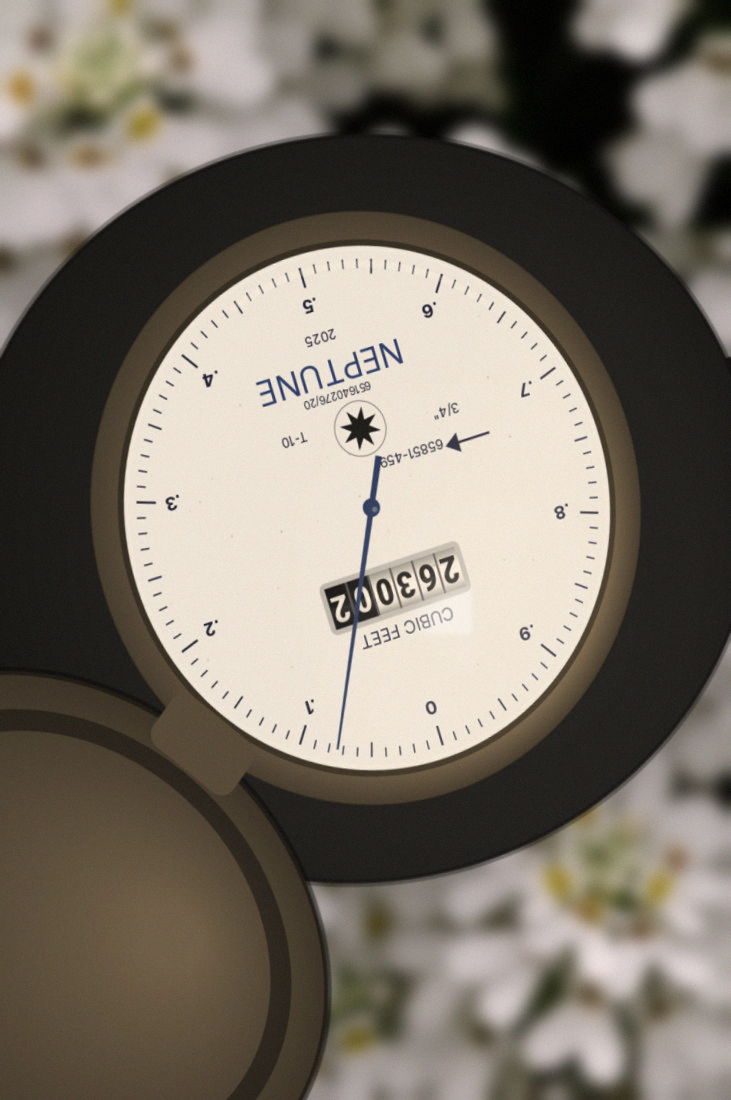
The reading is 263002.07 ft³
